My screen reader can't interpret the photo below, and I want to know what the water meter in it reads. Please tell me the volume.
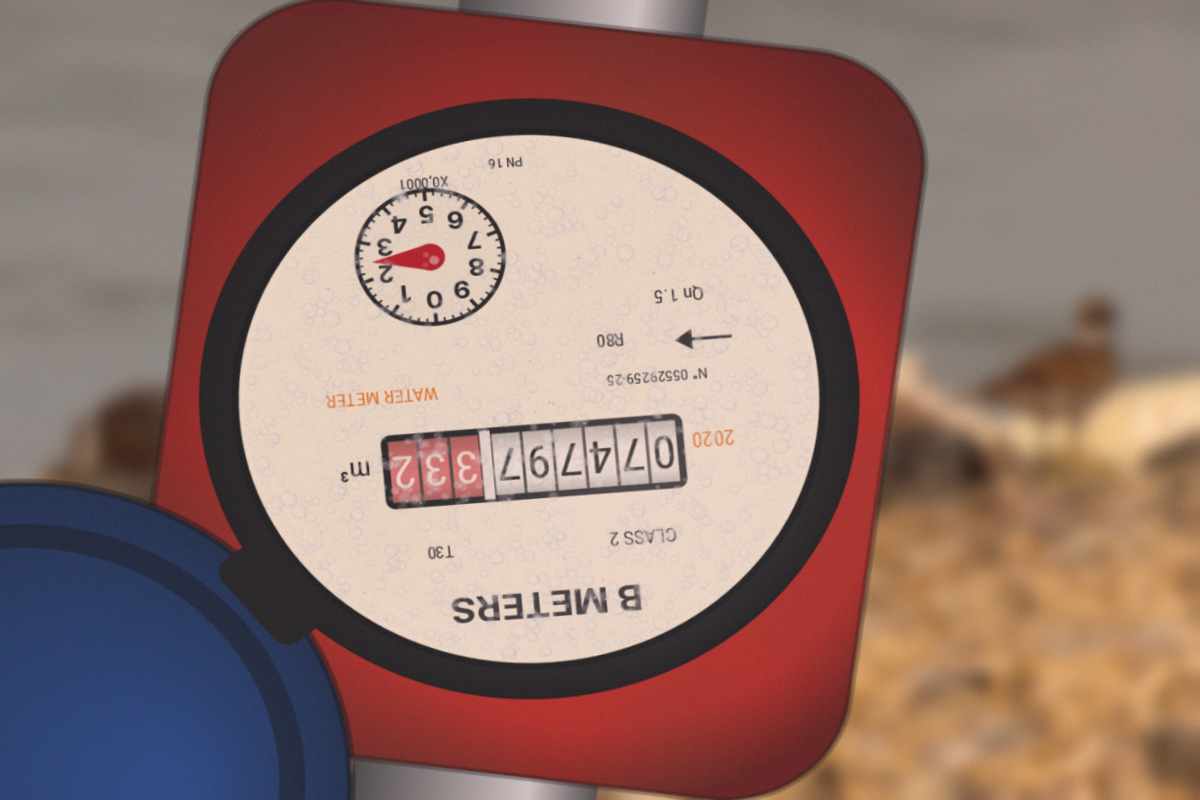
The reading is 74797.3322 m³
